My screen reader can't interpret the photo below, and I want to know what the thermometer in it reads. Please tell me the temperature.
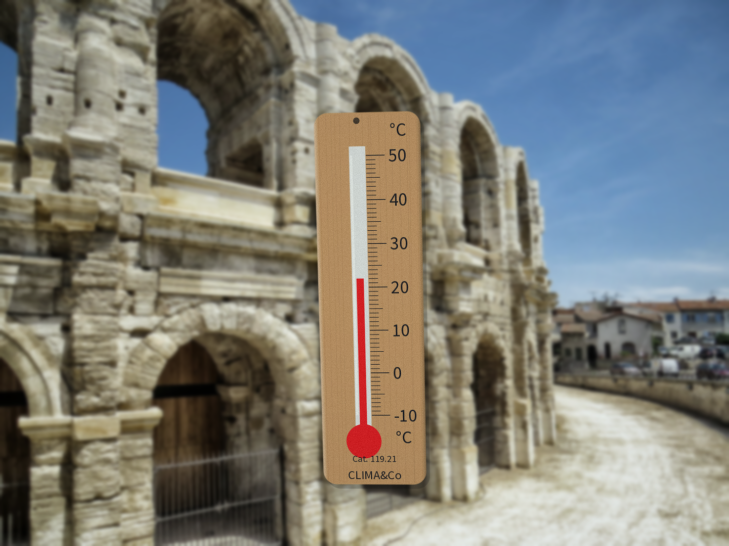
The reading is 22 °C
